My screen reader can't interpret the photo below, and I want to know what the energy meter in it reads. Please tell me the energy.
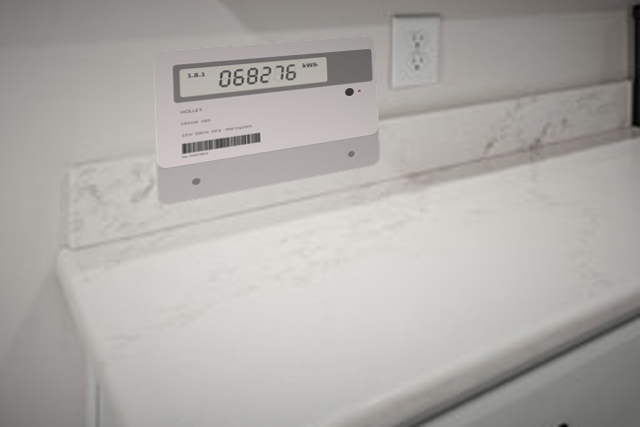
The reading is 68276 kWh
